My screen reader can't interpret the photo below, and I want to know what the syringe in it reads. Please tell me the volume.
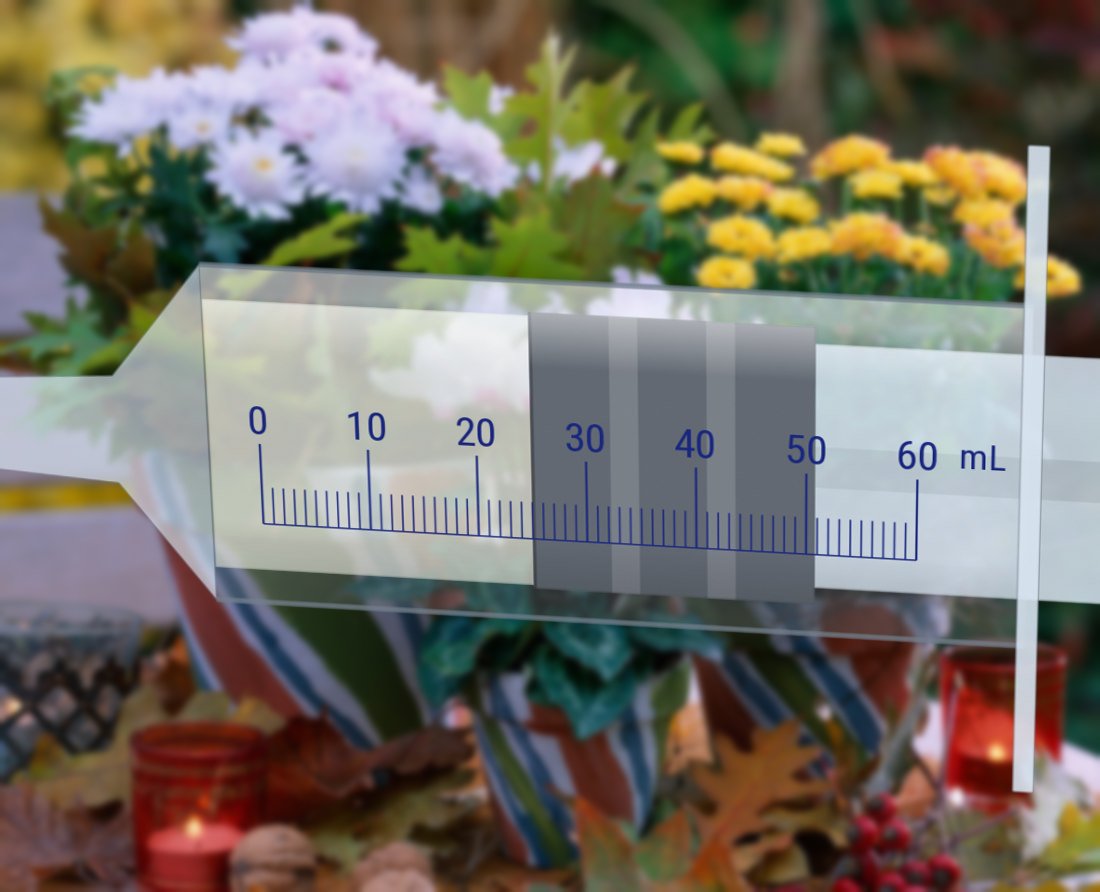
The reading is 25 mL
